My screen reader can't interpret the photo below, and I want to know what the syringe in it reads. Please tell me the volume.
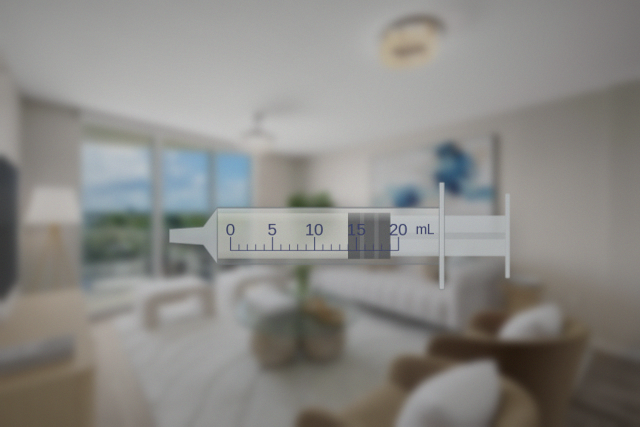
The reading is 14 mL
